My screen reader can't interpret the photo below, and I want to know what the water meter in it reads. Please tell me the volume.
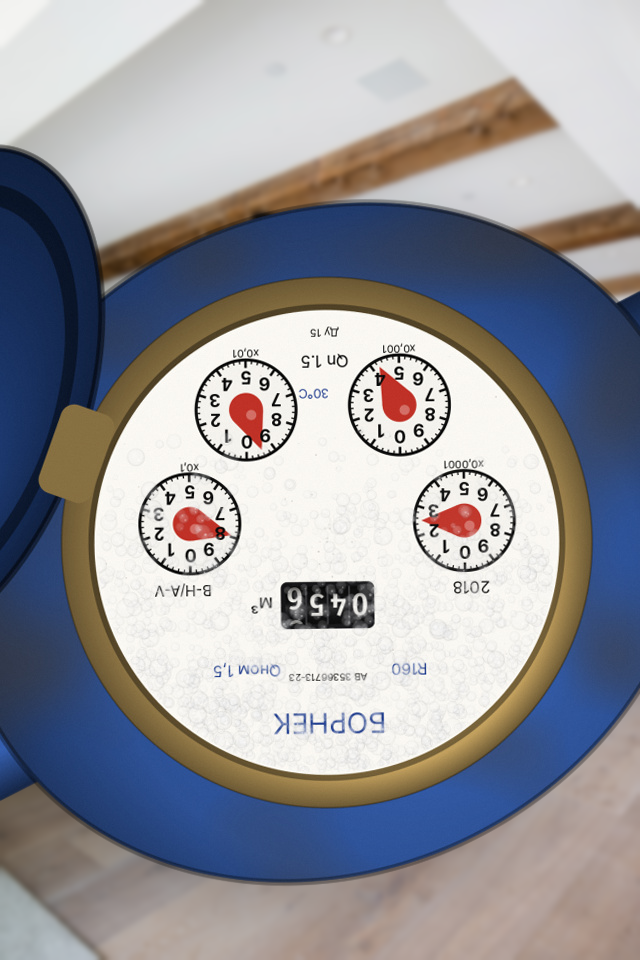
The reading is 455.7942 m³
